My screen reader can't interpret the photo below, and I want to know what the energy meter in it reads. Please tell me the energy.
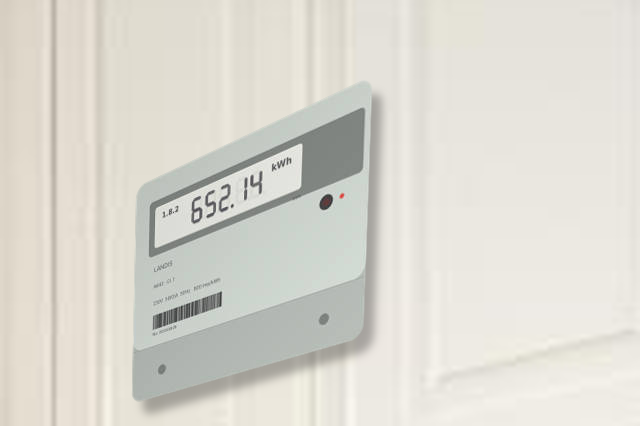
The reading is 652.14 kWh
